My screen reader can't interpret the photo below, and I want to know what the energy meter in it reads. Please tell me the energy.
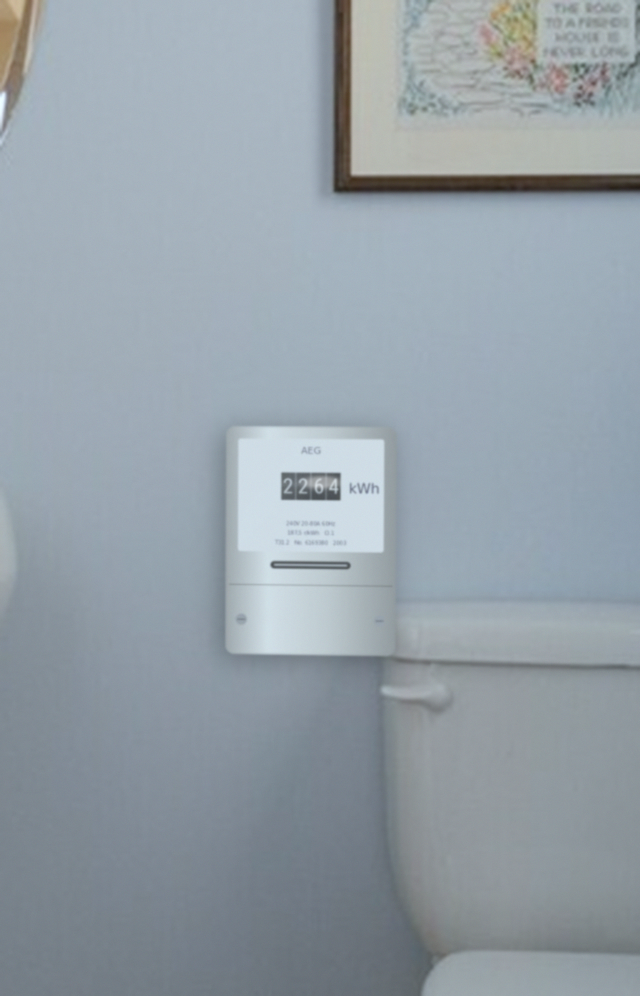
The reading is 2264 kWh
